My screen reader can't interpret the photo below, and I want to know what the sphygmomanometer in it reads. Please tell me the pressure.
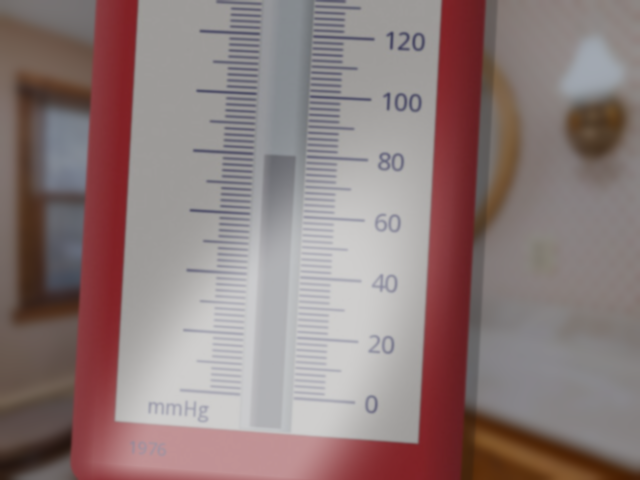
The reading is 80 mmHg
